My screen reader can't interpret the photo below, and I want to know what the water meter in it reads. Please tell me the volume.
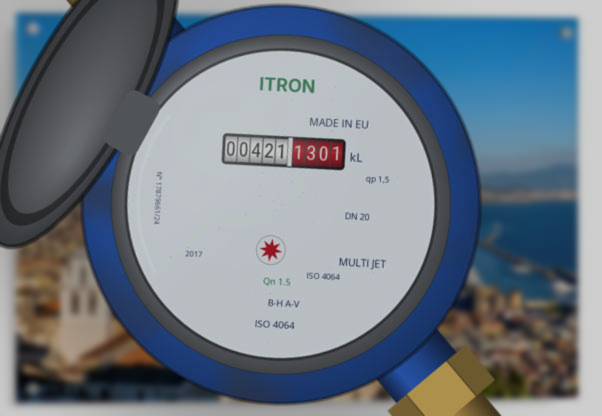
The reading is 421.1301 kL
